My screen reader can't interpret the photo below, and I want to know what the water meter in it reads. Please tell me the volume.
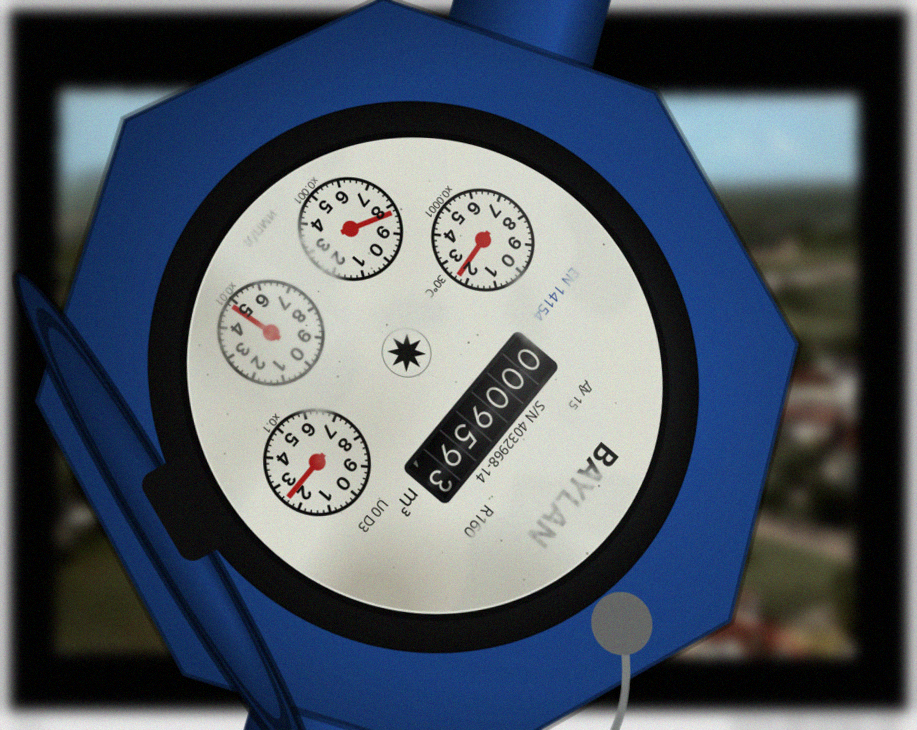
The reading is 9593.2482 m³
